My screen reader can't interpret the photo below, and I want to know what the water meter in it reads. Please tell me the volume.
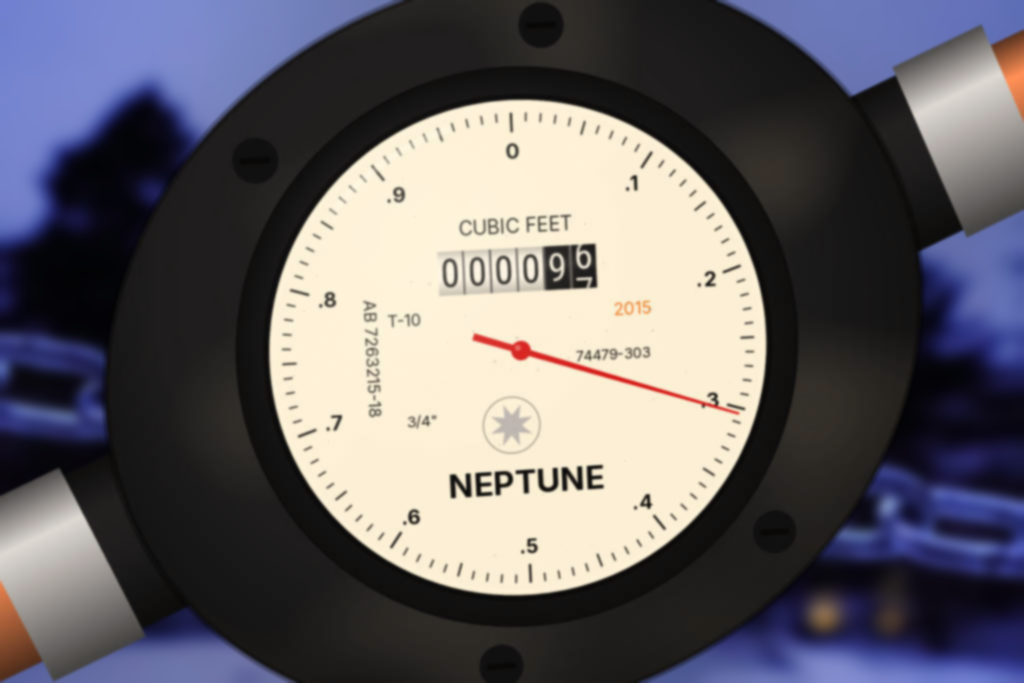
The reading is 96.30 ft³
